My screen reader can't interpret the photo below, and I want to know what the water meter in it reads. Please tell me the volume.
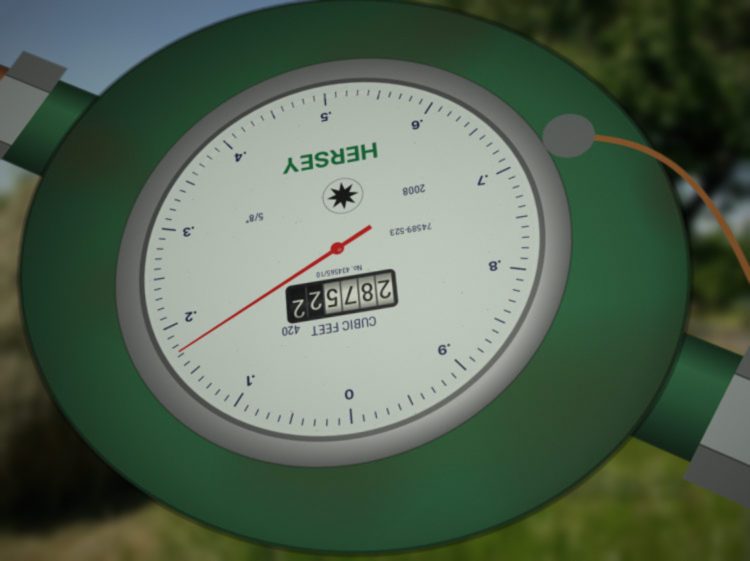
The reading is 287522.17 ft³
